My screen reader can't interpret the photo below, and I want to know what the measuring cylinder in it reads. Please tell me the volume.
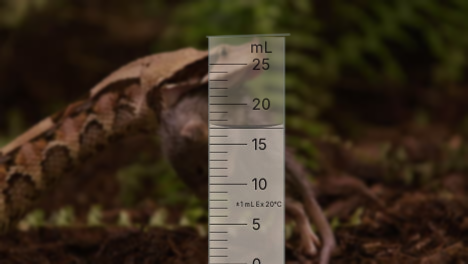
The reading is 17 mL
